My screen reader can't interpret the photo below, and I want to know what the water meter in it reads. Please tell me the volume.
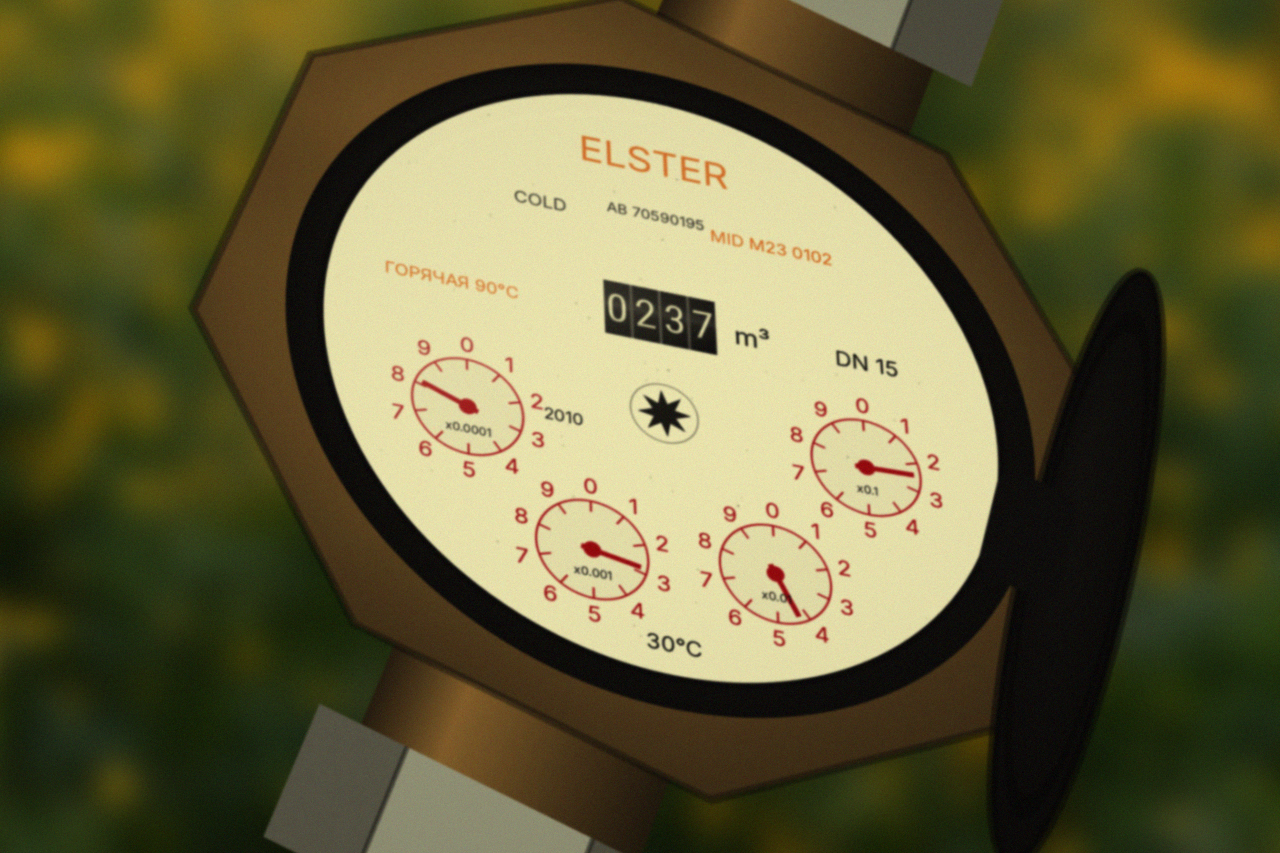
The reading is 237.2428 m³
